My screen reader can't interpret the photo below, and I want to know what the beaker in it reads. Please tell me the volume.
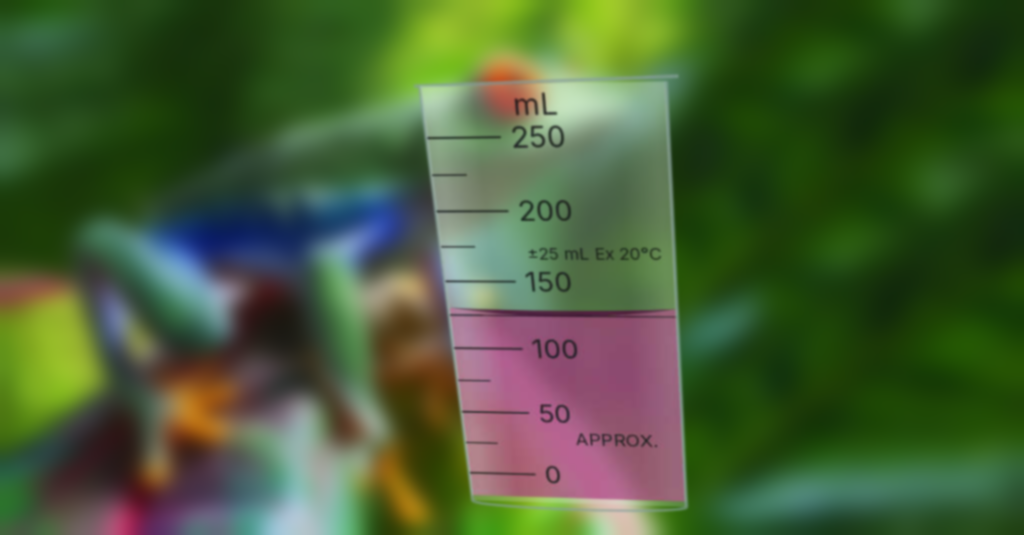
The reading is 125 mL
